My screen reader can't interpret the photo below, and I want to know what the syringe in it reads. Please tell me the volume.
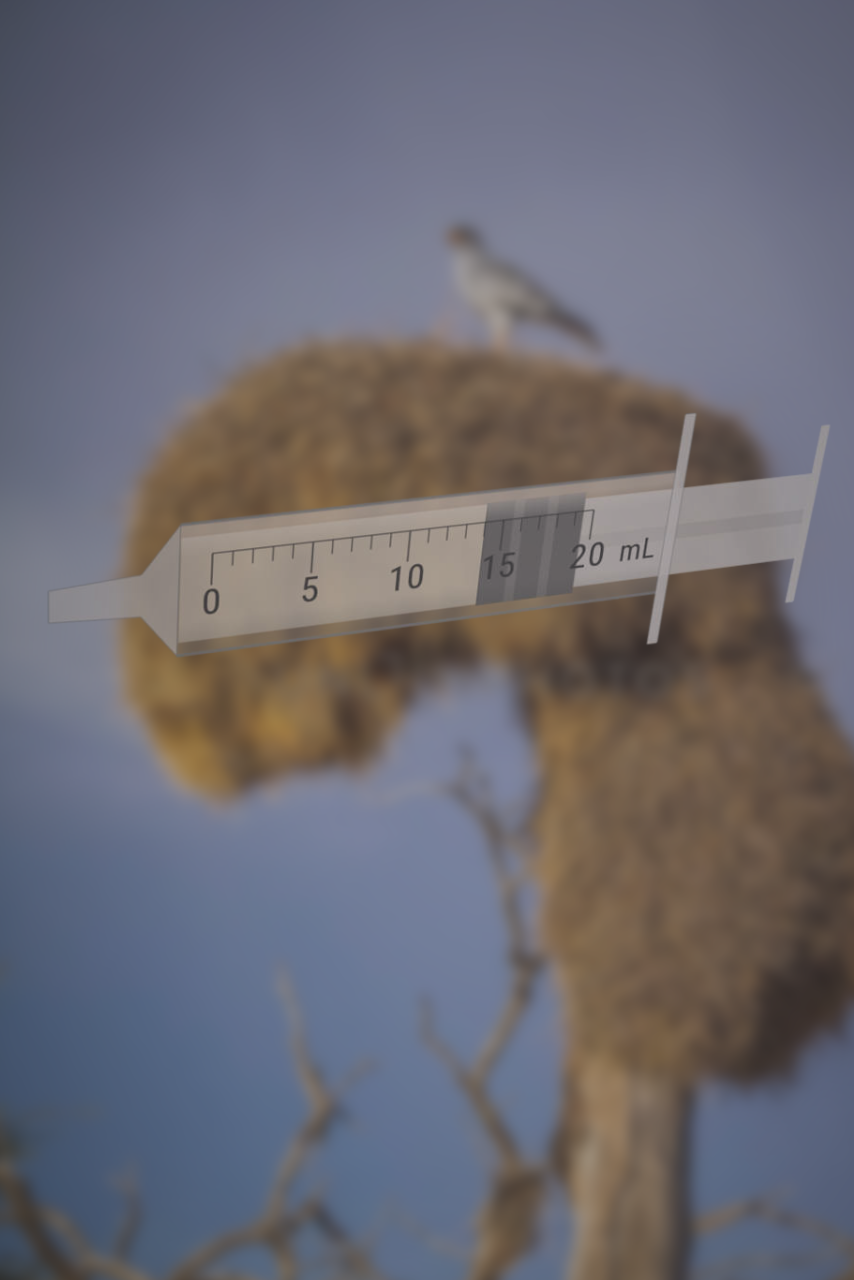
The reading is 14 mL
